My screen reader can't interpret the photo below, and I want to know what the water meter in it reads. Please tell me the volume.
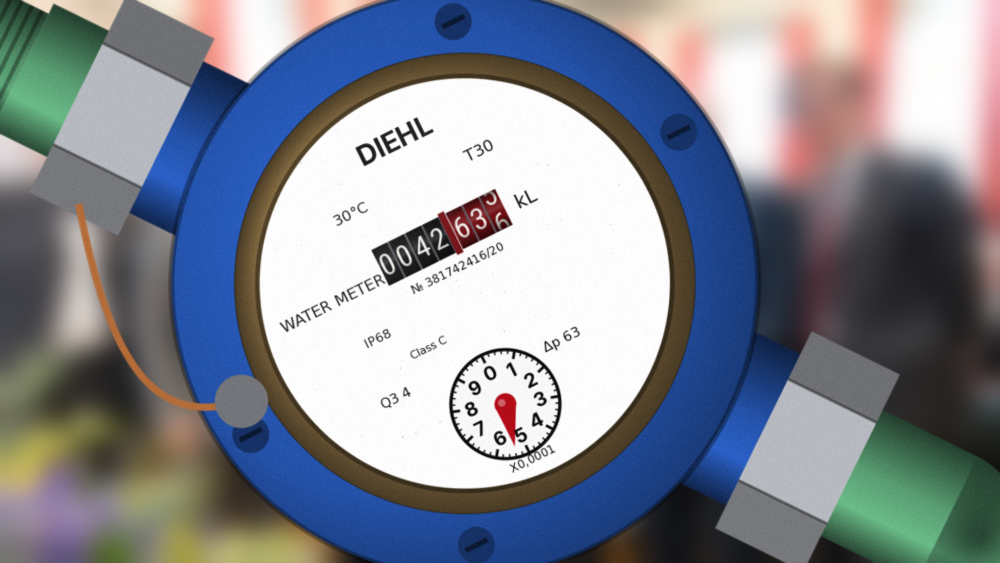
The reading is 42.6355 kL
